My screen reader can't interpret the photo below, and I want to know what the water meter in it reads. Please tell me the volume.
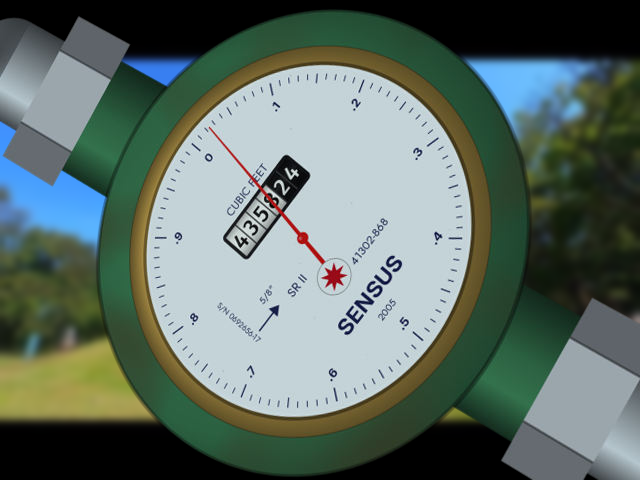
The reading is 435824.02 ft³
